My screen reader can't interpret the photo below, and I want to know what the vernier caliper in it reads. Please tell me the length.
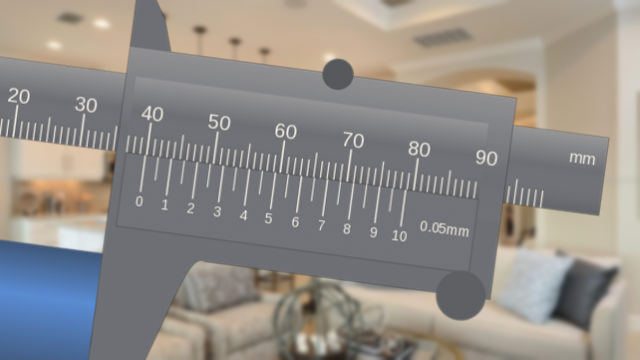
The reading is 39.8 mm
